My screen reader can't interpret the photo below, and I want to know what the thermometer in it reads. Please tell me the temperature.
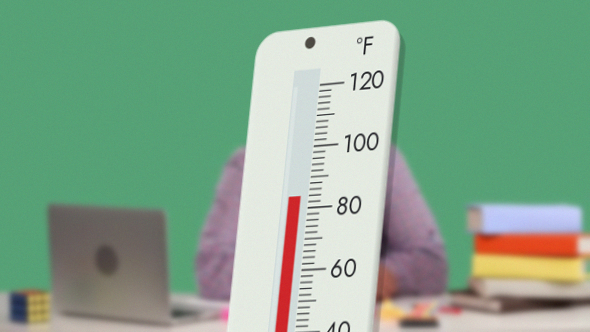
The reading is 84 °F
